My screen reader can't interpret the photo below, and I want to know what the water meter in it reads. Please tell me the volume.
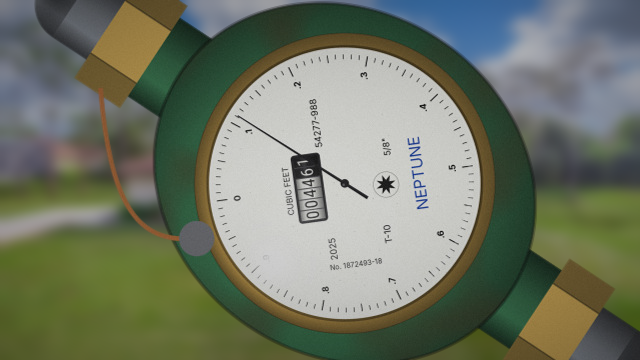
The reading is 4461.11 ft³
